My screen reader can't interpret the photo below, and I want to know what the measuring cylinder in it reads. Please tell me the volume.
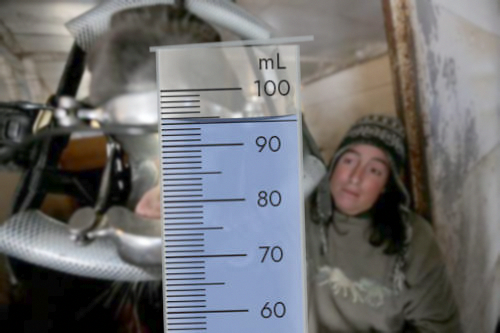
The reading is 94 mL
